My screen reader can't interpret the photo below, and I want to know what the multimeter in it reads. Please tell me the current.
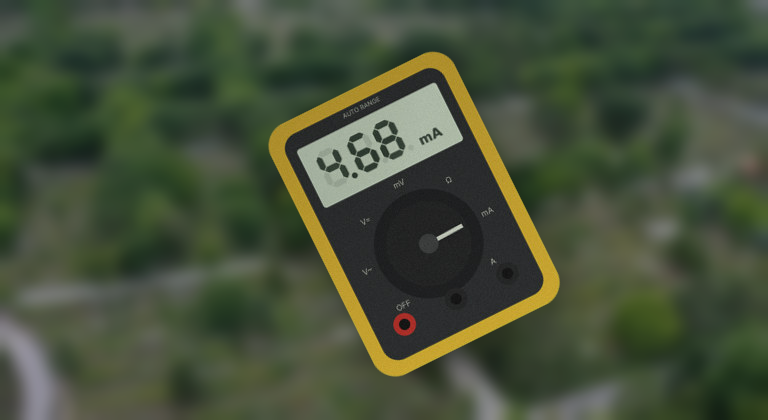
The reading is 4.68 mA
